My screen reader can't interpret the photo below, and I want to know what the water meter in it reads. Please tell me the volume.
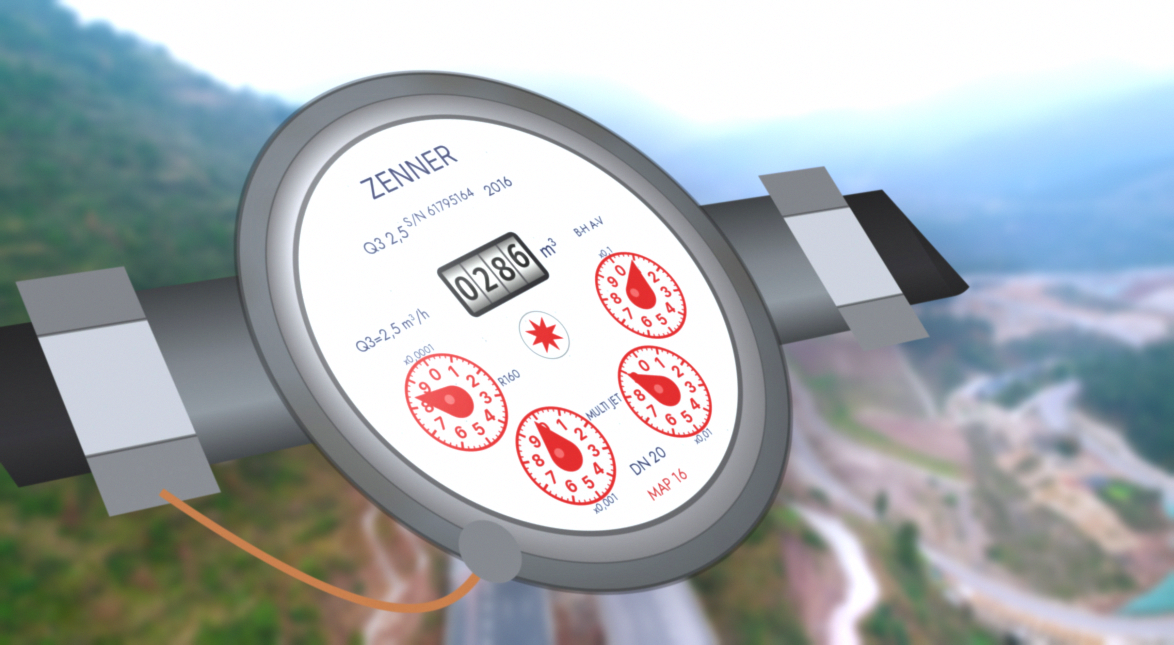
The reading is 286.0898 m³
